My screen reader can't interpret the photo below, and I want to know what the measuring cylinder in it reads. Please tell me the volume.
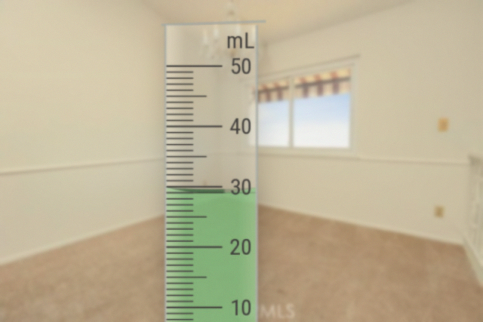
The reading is 29 mL
